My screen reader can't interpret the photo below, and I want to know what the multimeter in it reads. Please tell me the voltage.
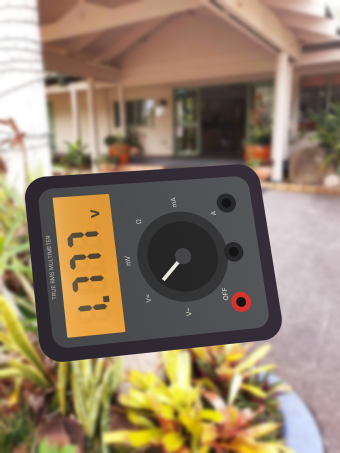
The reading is 1.777 V
